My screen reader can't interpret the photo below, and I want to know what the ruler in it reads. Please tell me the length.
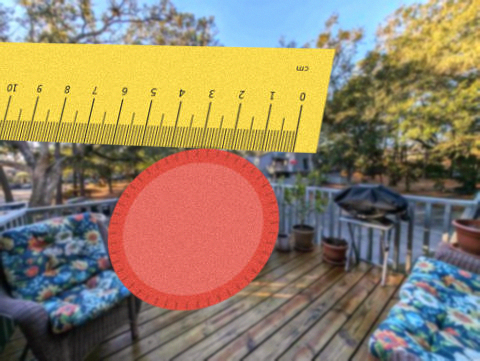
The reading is 5.5 cm
